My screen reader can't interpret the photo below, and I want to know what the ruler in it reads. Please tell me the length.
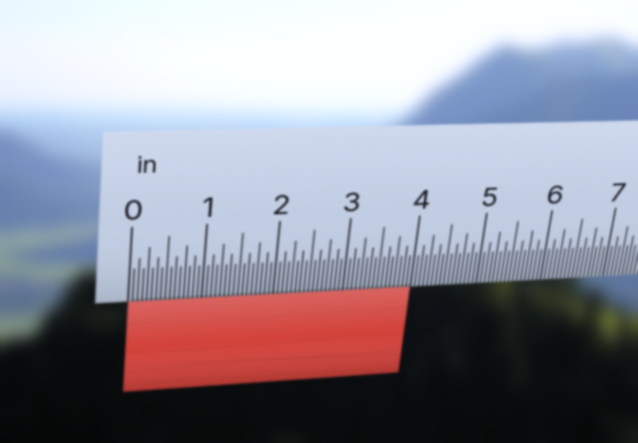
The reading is 4 in
